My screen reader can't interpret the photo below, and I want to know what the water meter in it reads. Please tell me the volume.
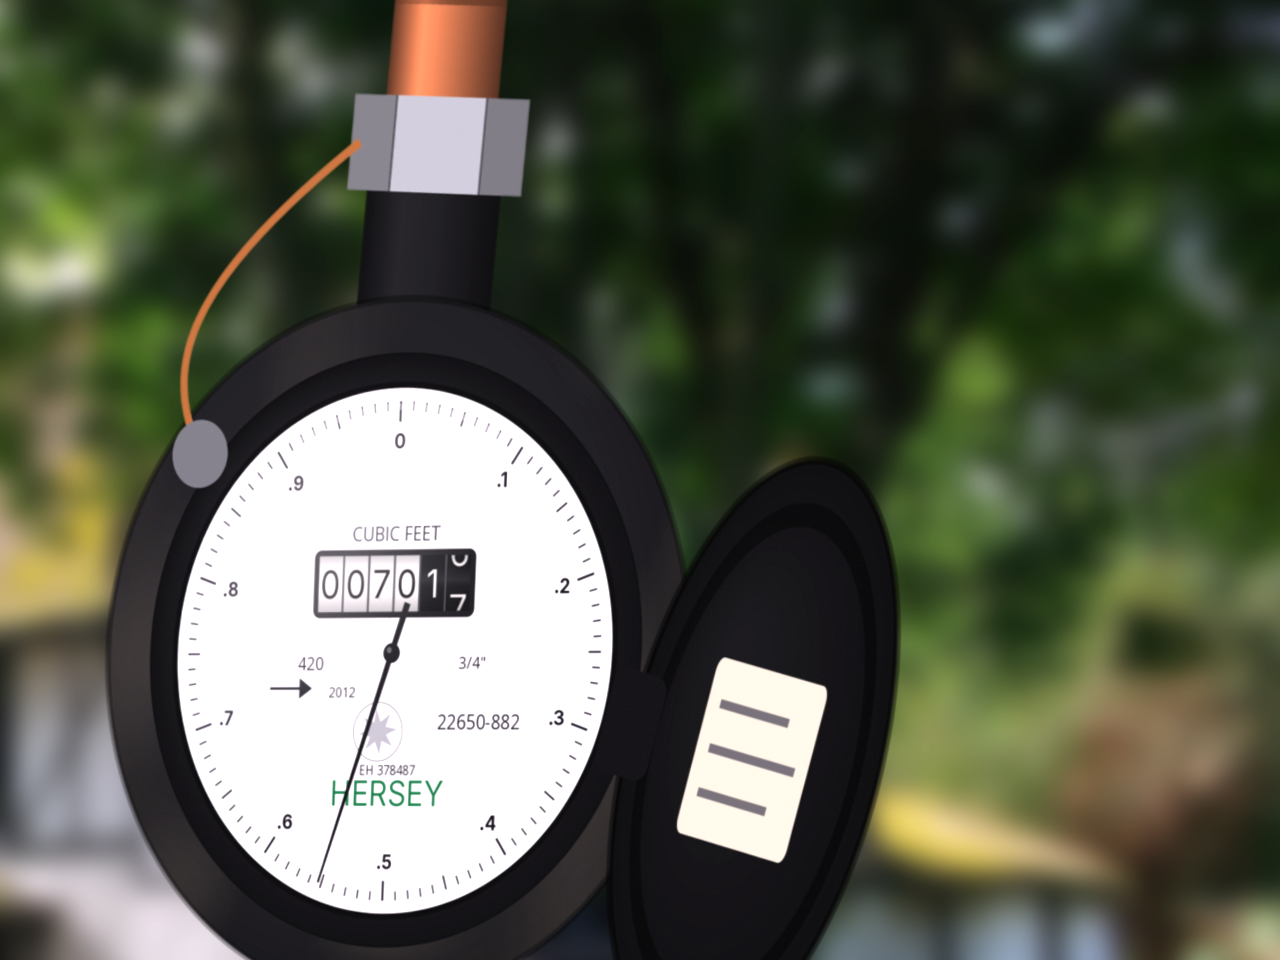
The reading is 7016.55 ft³
